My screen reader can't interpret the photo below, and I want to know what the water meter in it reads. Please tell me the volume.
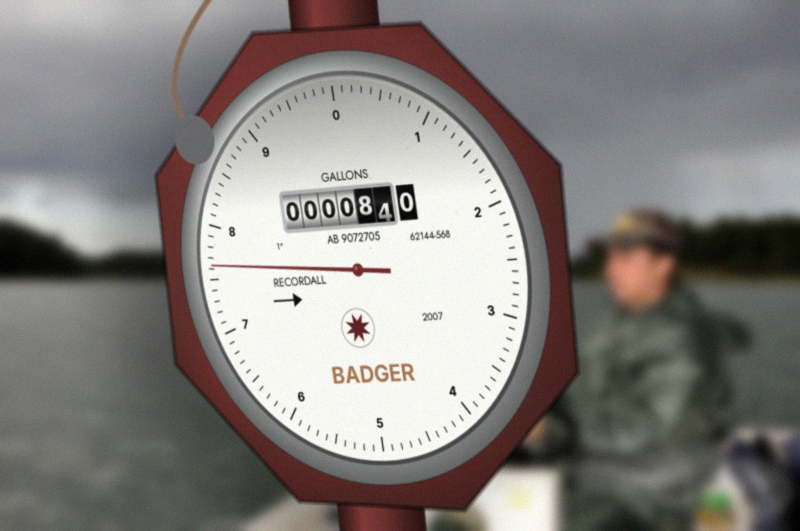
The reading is 837.6 gal
